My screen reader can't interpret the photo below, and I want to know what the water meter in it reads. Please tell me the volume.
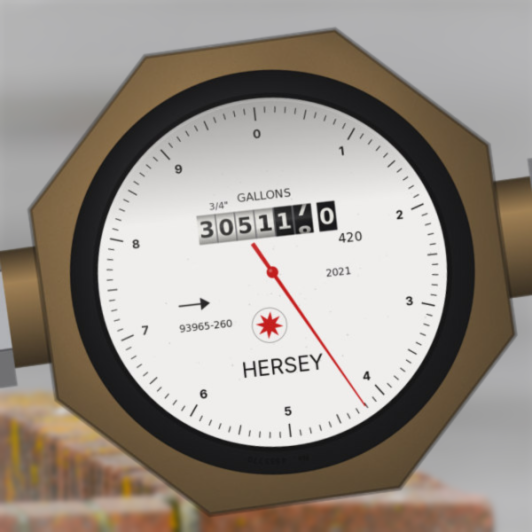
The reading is 3051174.2 gal
